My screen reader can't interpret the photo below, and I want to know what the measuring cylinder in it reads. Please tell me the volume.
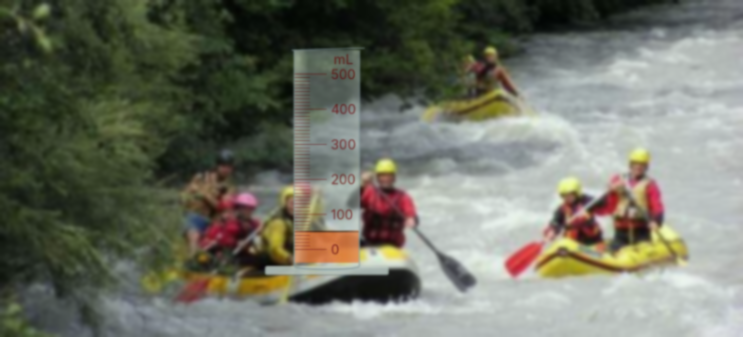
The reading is 50 mL
